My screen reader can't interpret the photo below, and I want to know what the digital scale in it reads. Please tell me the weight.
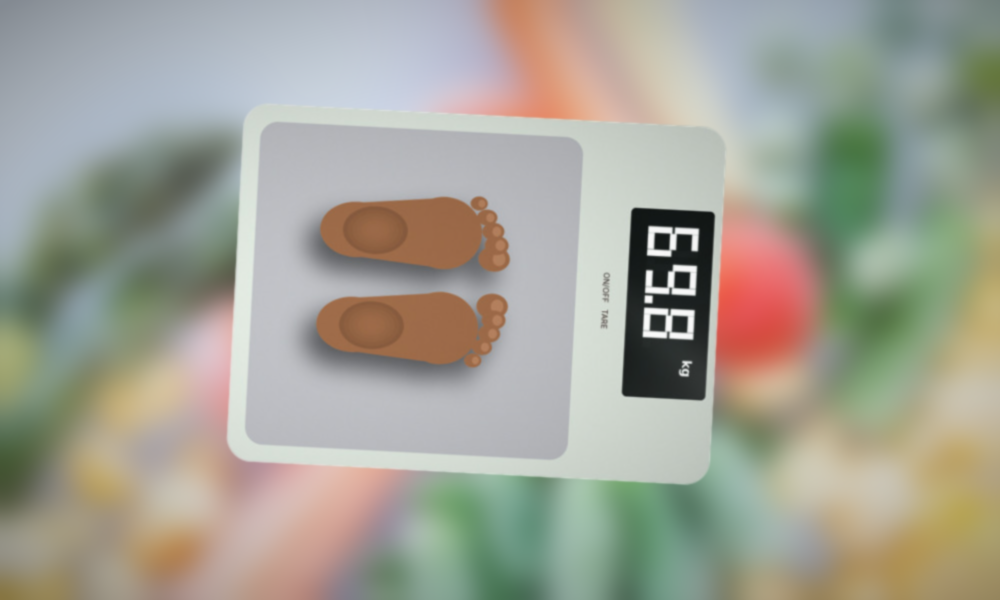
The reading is 69.8 kg
